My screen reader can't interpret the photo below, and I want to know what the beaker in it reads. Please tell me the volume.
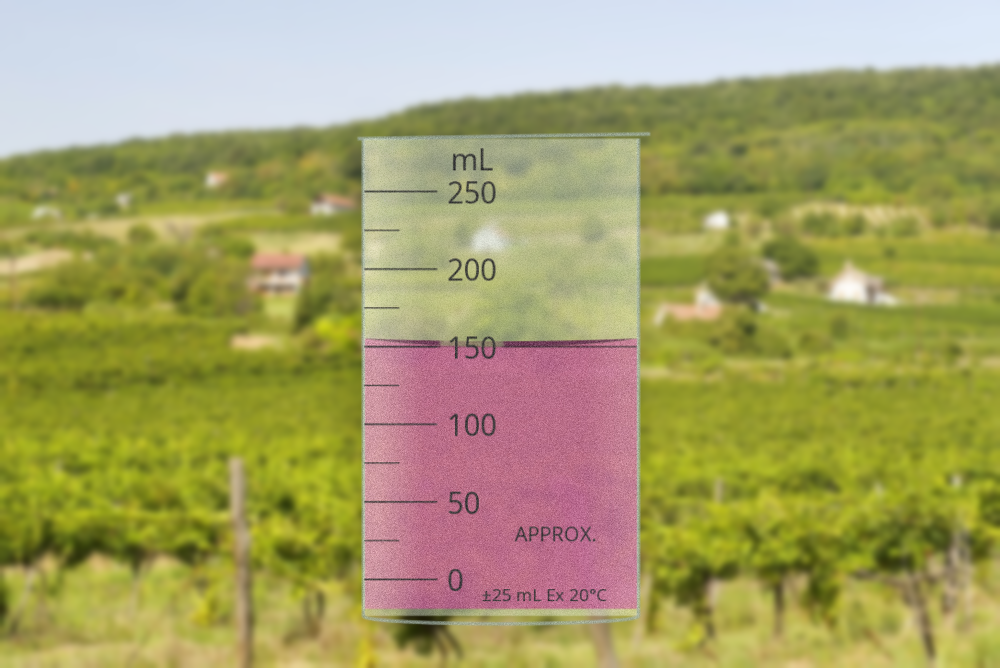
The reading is 150 mL
